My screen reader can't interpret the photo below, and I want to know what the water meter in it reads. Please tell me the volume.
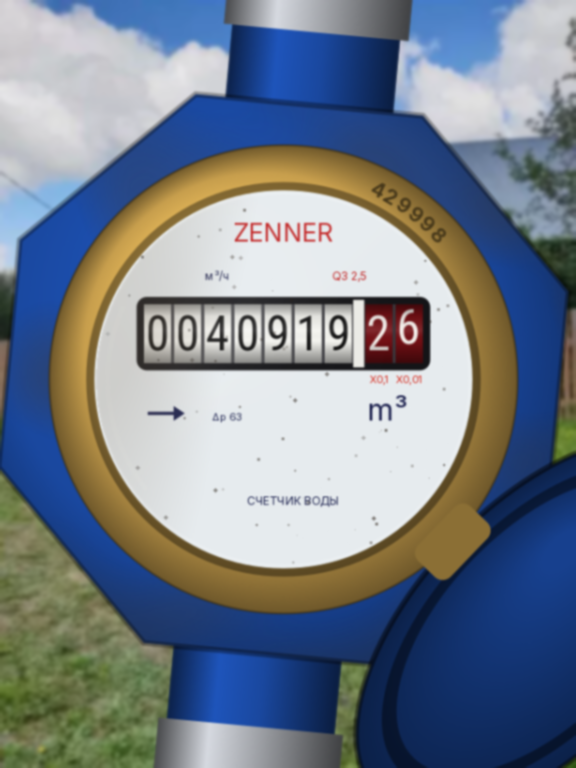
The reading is 40919.26 m³
